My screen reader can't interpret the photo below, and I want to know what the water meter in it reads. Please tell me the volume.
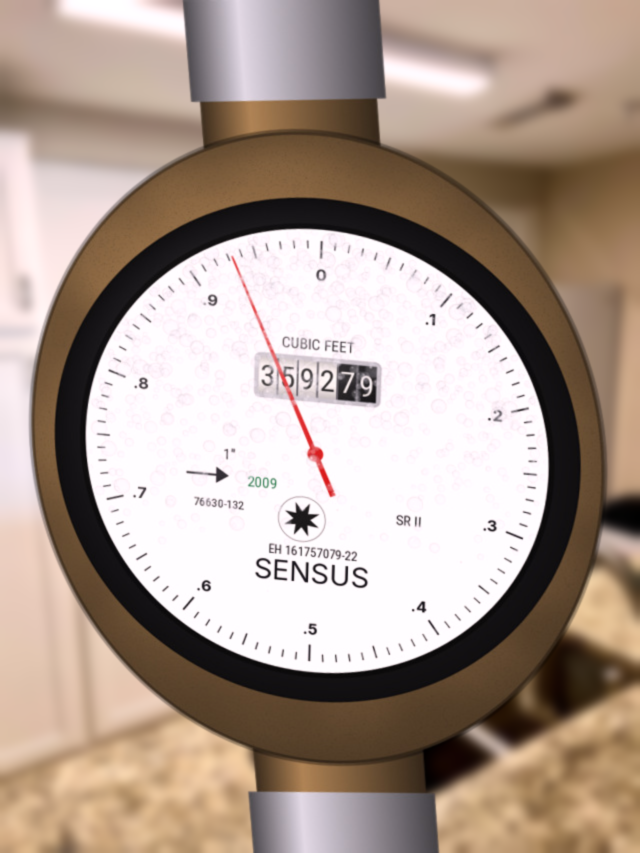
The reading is 359278.93 ft³
